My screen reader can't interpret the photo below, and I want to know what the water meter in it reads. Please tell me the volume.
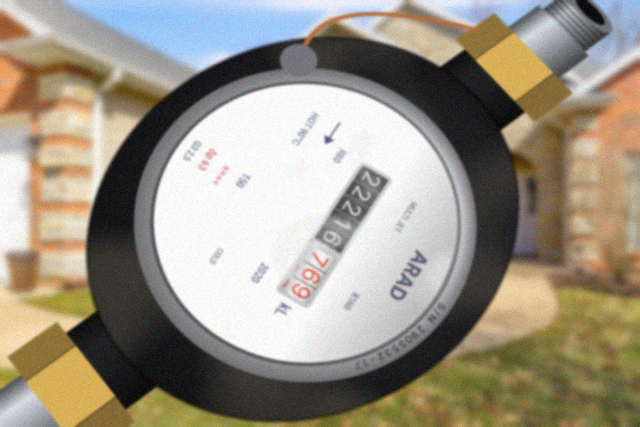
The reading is 22216.769 kL
